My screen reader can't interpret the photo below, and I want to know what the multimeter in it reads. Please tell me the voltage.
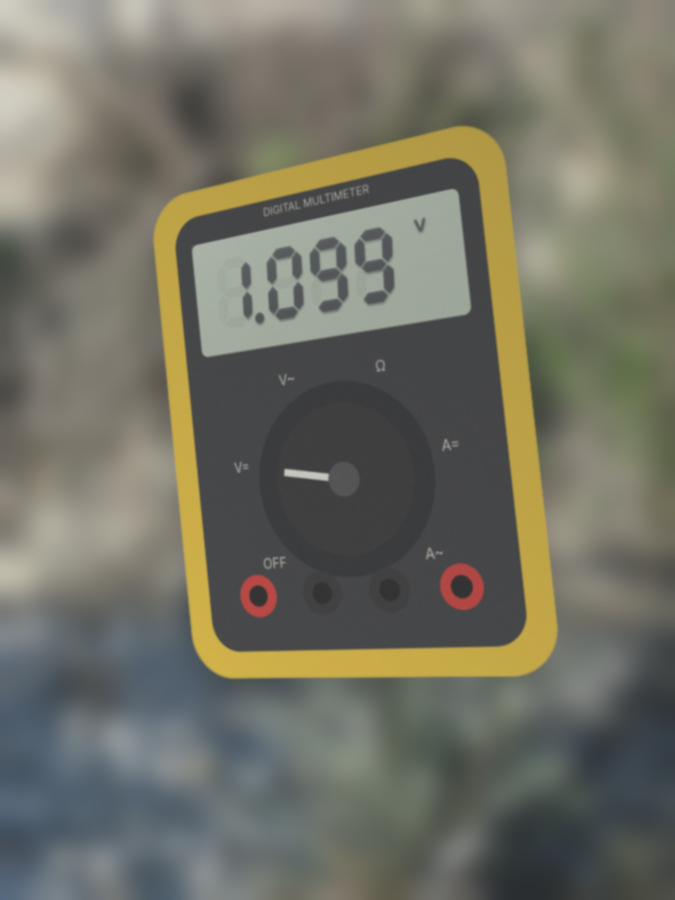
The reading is 1.099 V
